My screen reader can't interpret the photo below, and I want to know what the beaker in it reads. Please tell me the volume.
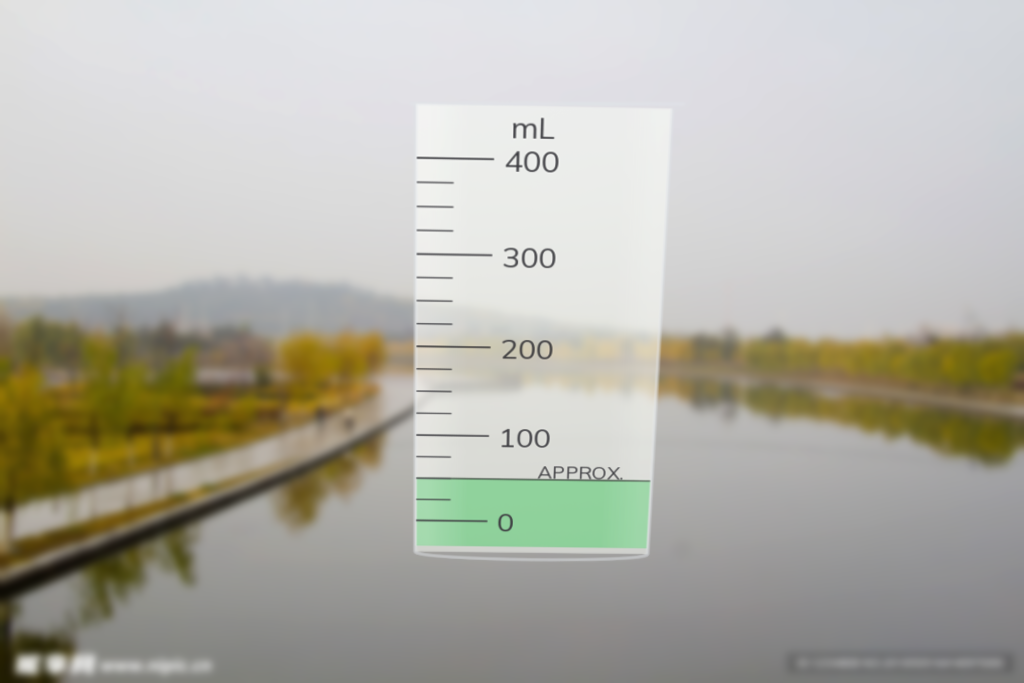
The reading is 50 mL
